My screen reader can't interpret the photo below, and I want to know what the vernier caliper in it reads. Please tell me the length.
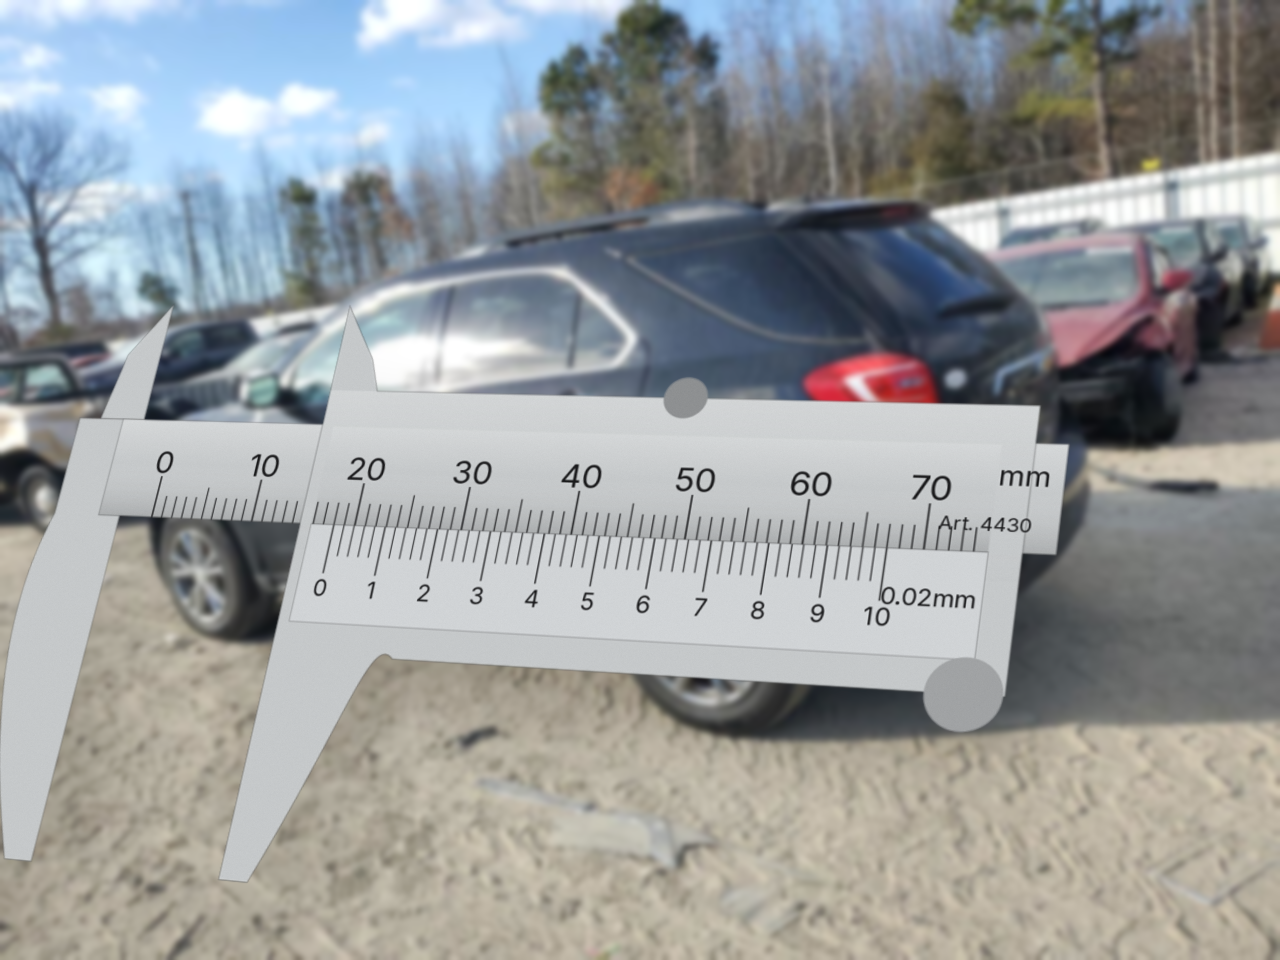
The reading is 18.0 mm
